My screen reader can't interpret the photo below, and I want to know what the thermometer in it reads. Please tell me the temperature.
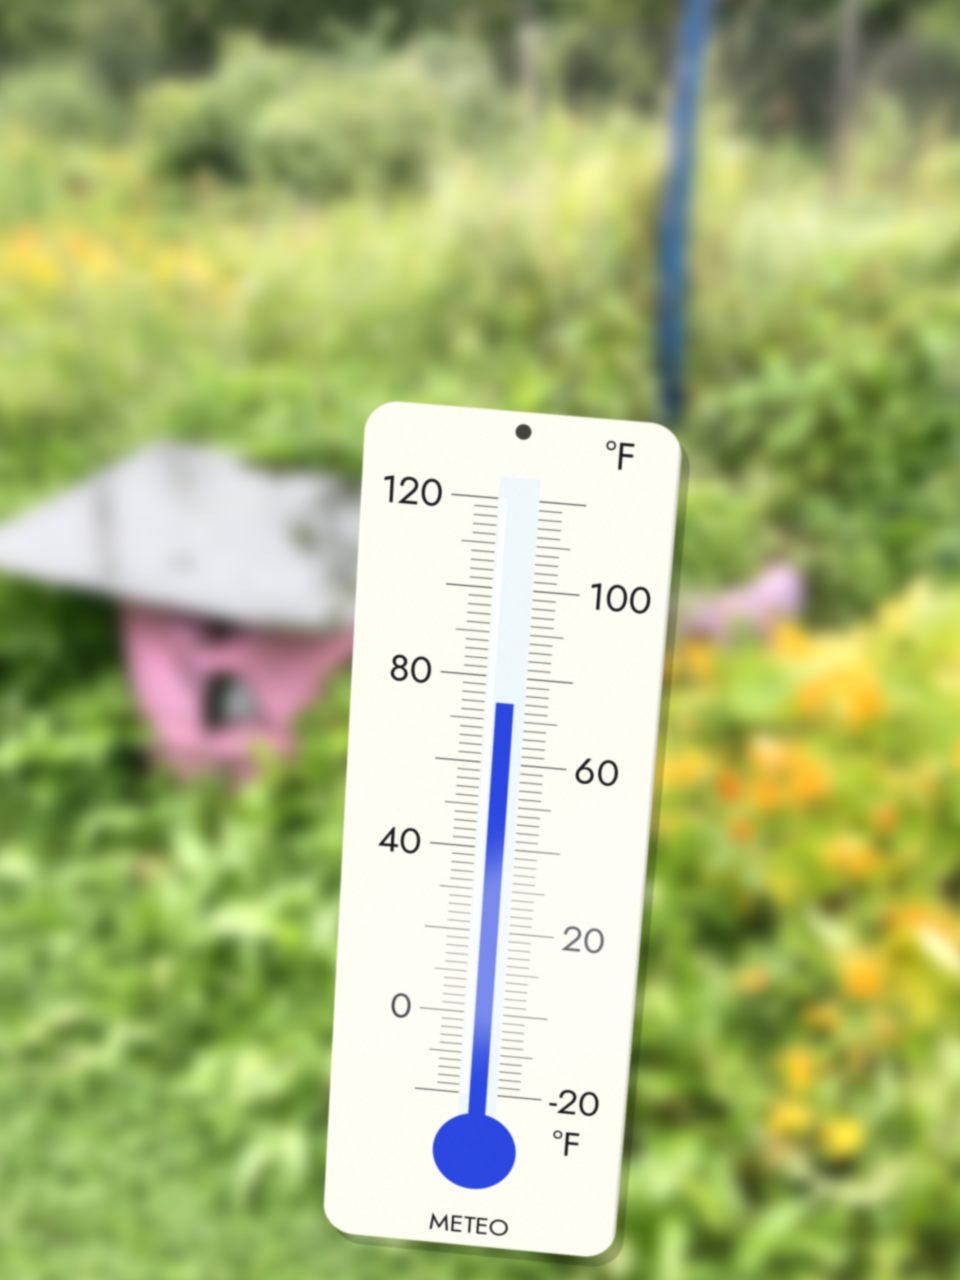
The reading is 74 °F
